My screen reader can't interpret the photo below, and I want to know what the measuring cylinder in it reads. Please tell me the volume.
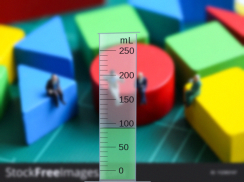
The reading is 90 mL
